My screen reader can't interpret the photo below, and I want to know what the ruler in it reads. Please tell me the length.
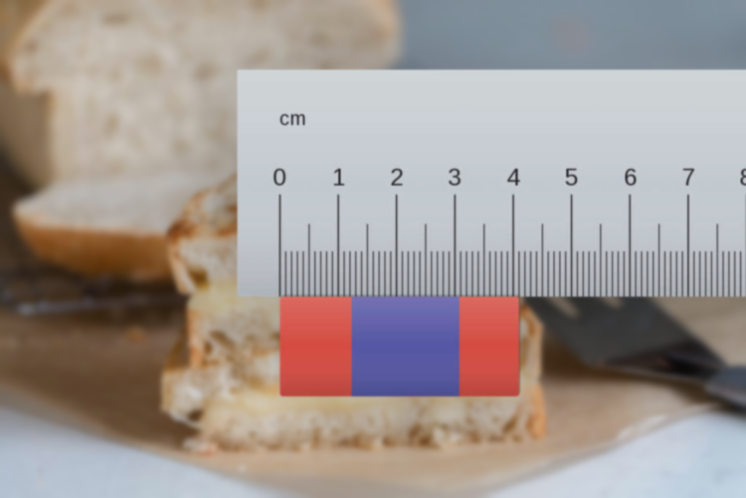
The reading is 4.1 cm
